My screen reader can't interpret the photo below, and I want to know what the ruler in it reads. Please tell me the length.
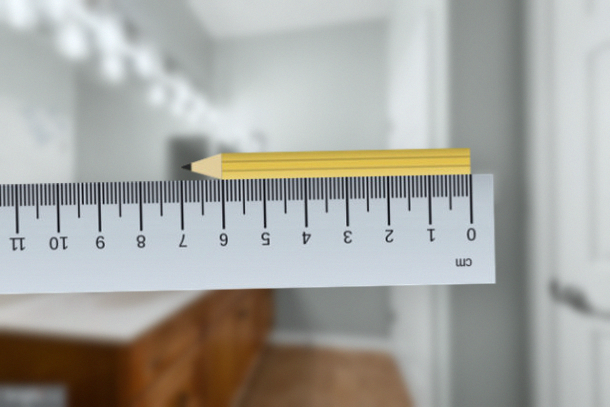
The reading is 7 cm
